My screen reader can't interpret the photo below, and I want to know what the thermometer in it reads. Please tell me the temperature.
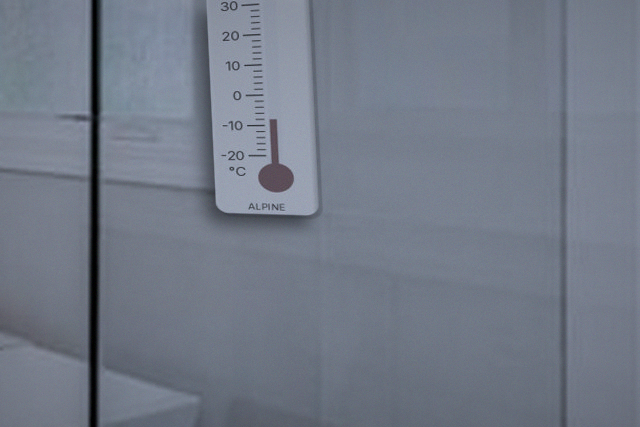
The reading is -8 °C
